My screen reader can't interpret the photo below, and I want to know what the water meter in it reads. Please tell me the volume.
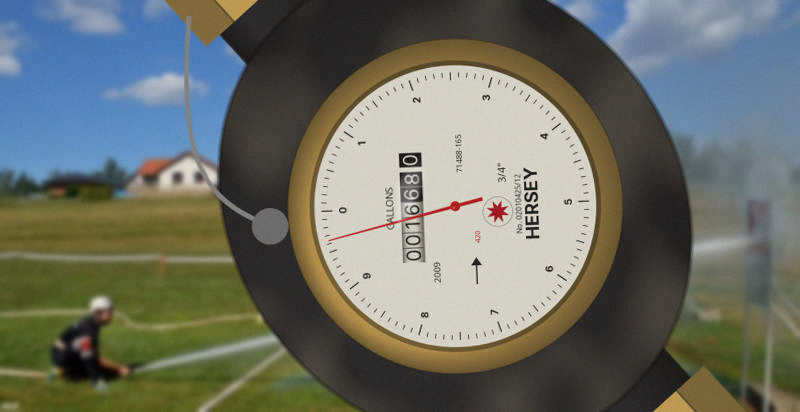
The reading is 16679.6 gal
